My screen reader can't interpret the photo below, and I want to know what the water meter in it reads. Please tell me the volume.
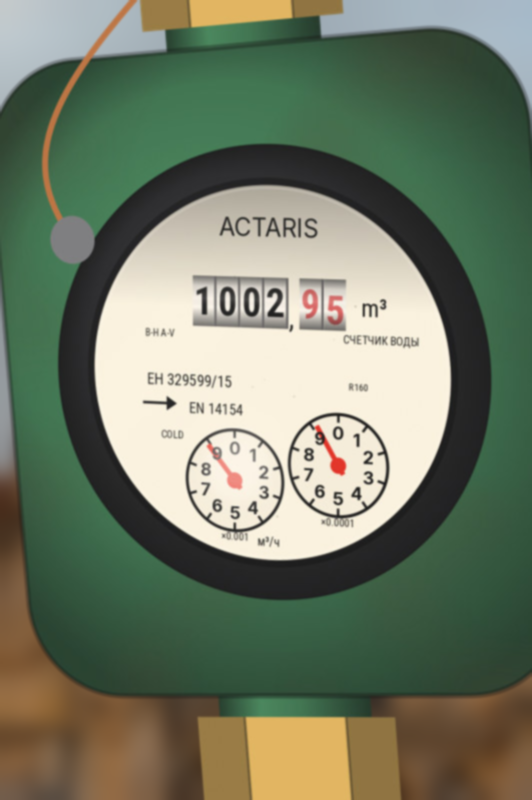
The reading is 1002.9489 m³
